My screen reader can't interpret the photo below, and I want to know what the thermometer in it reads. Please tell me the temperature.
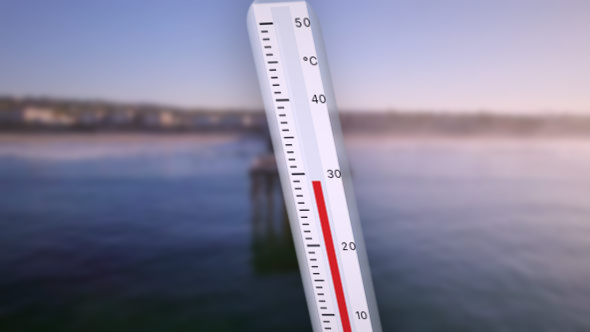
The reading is 29 °C
